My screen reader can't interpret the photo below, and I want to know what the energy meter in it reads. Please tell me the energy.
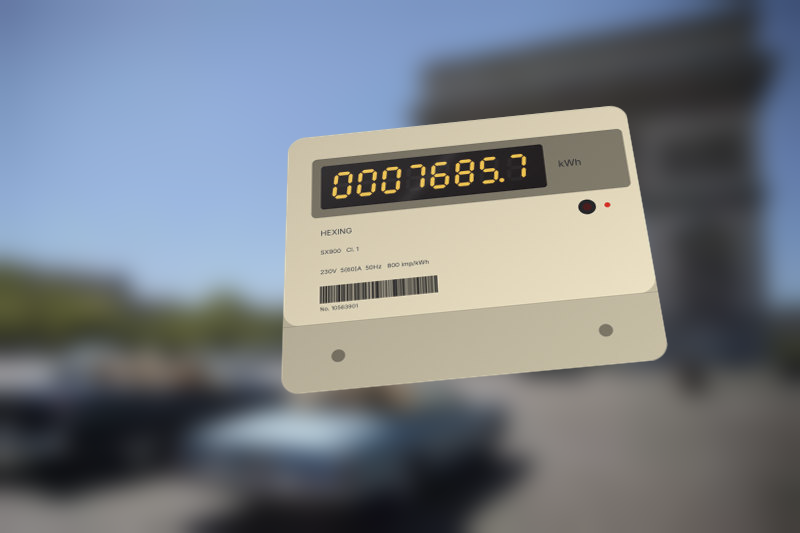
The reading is 7685.7 kWh
